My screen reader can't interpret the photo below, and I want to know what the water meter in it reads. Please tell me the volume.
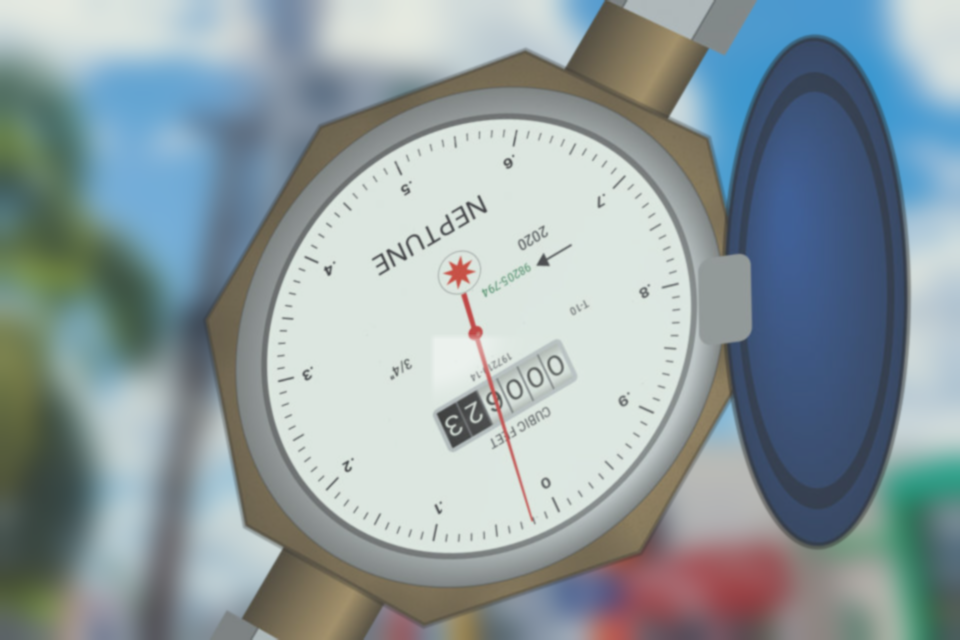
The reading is 623.02 ft³
